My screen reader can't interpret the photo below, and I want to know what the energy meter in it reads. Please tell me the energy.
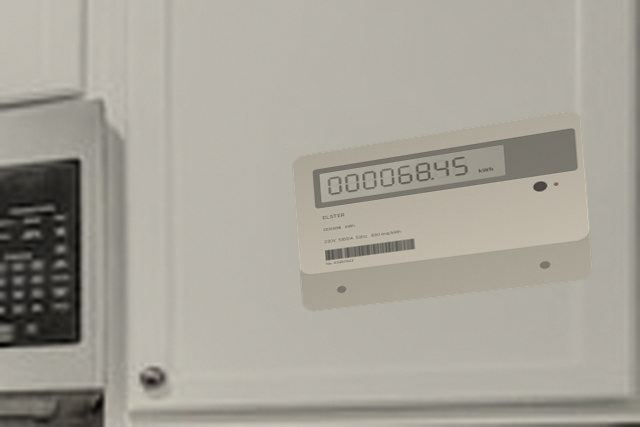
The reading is 68.45 kWh
